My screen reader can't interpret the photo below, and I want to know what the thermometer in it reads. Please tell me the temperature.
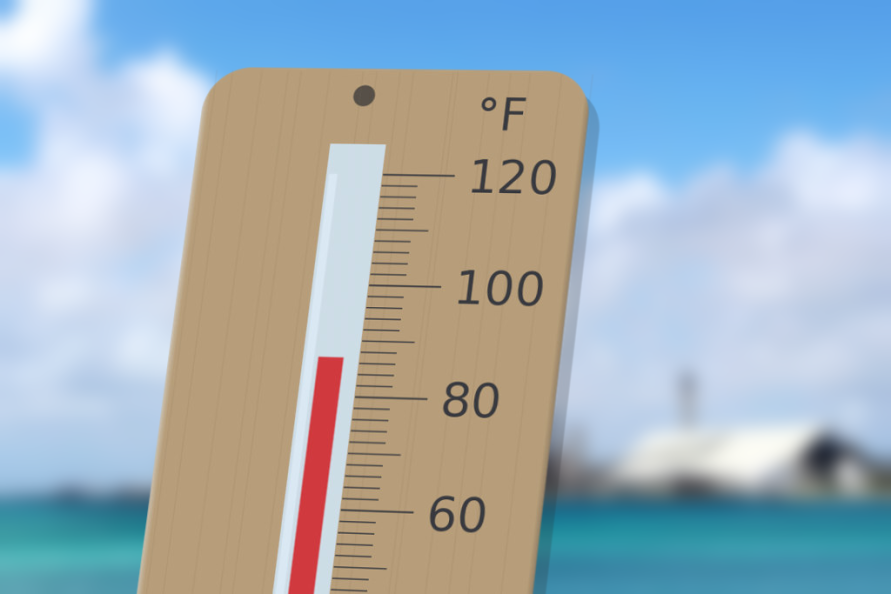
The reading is 87 °F
